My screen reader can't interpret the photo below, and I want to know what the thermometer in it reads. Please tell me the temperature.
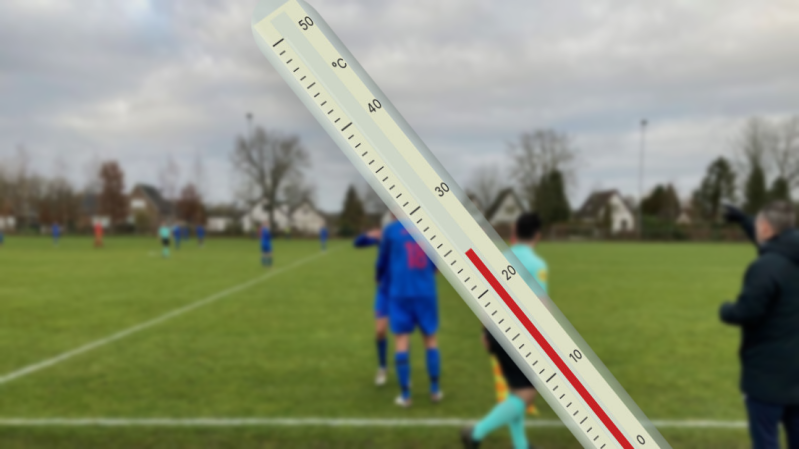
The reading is 24 °C
